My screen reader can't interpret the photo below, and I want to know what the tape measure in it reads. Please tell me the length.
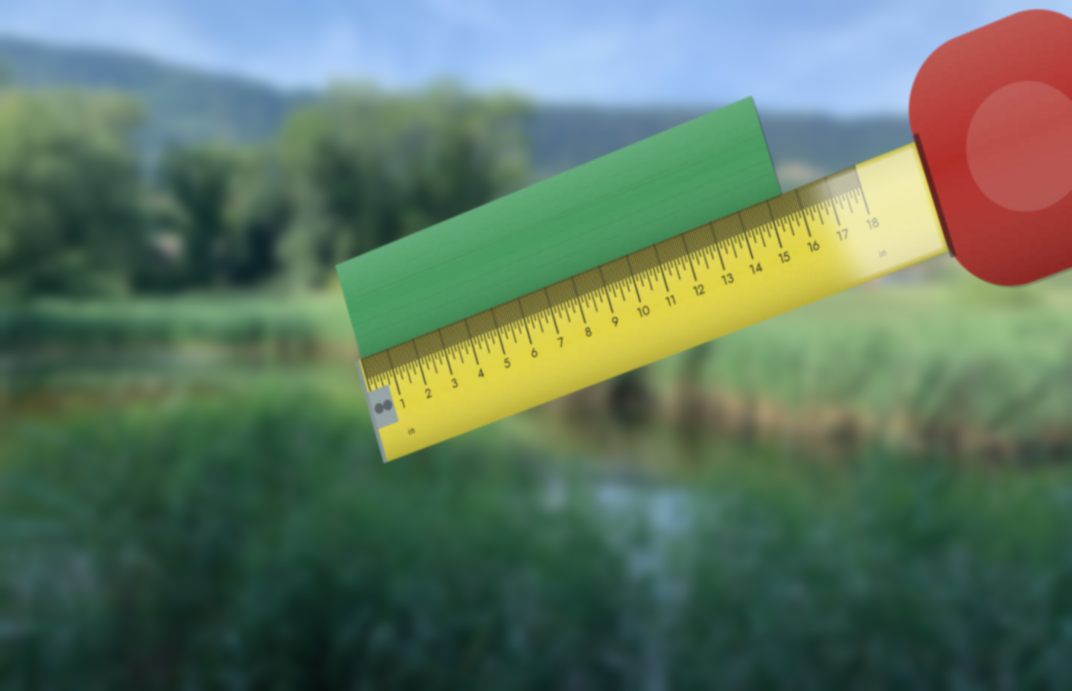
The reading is 15.5 in
